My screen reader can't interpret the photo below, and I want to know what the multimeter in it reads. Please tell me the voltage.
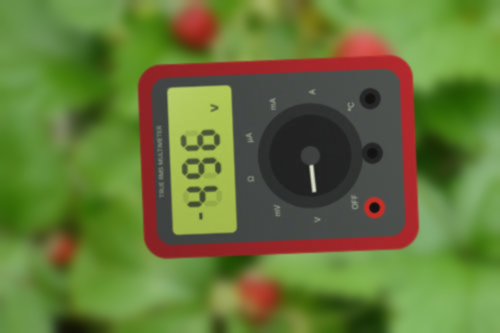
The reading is -496 V
